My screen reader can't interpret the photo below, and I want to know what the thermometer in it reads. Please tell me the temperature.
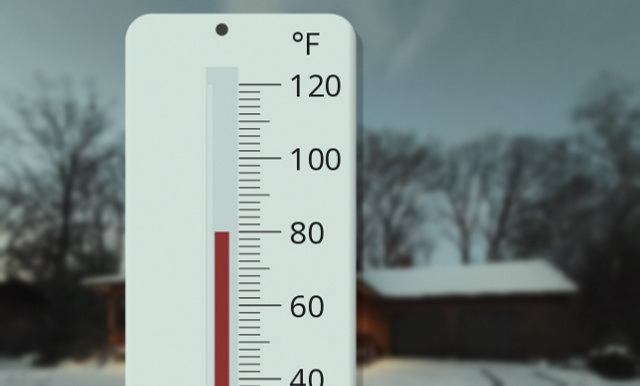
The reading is 80 °F
